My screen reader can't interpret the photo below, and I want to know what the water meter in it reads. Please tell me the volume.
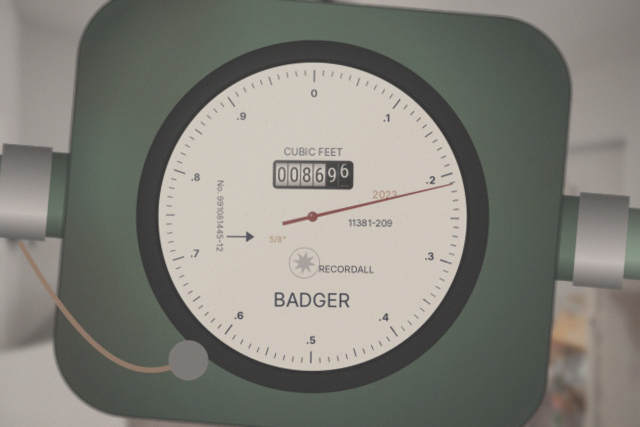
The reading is 8696.21 ft³
